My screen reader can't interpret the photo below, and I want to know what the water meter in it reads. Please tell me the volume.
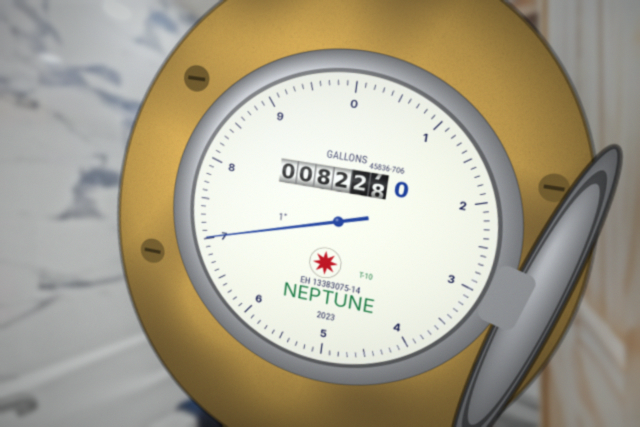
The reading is 82277.0 gal
